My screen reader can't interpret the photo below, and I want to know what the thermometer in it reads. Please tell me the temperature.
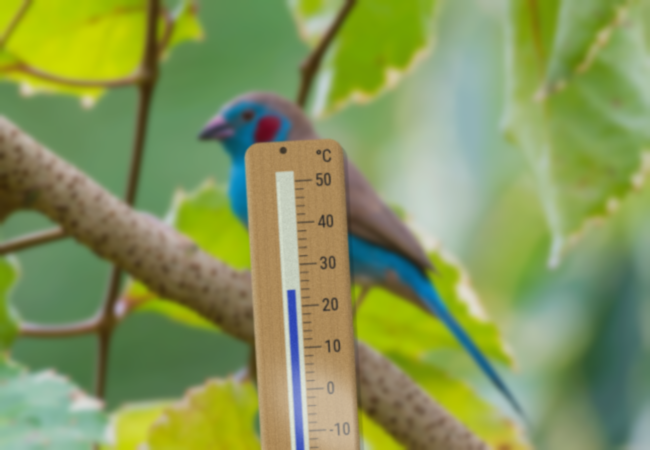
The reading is 24 °C
